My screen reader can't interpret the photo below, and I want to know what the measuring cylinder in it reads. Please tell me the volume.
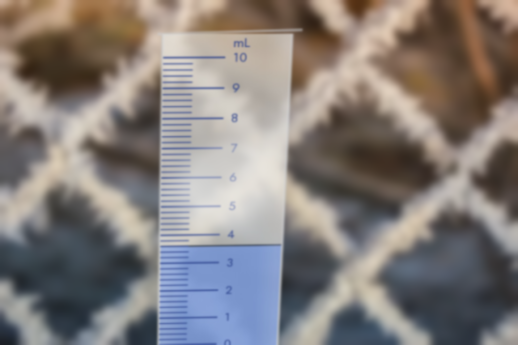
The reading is 3.6 mL
